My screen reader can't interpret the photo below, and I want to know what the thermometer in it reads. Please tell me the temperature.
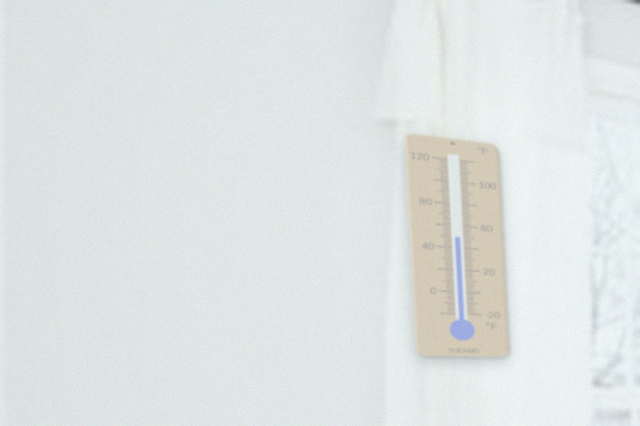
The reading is 50 °F
